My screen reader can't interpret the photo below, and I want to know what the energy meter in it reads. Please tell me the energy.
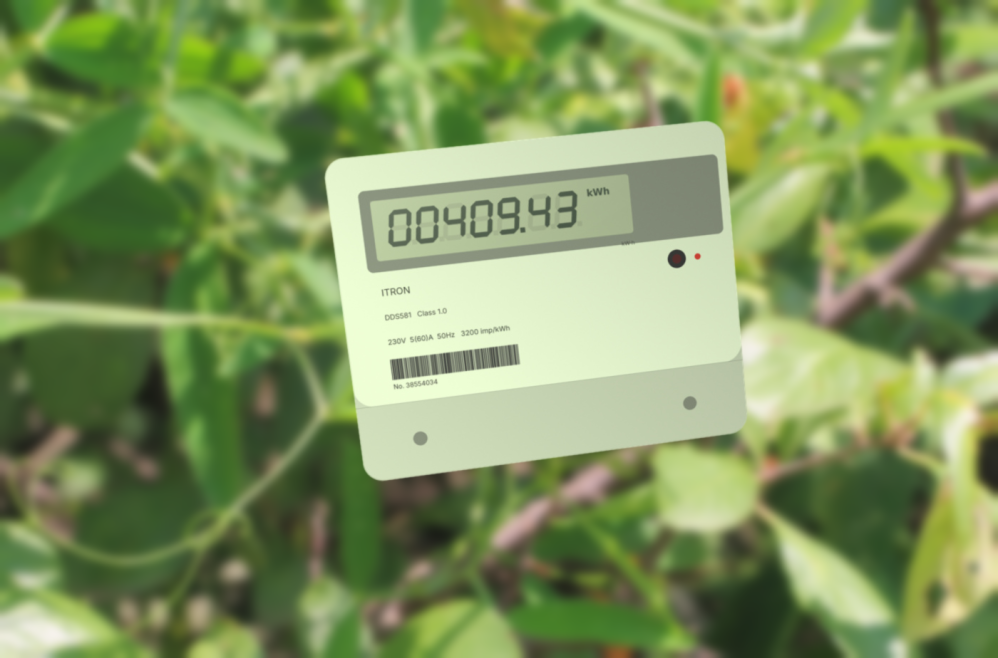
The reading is 409.43 kWh
